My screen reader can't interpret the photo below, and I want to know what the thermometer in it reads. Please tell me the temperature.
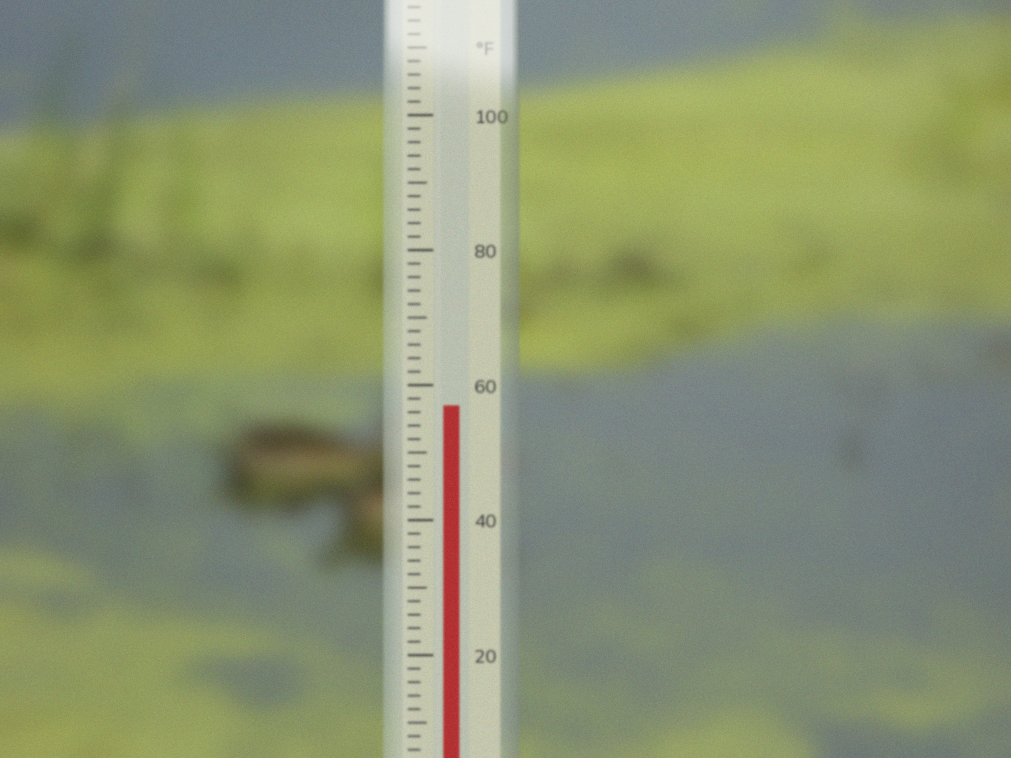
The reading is 57 °F
